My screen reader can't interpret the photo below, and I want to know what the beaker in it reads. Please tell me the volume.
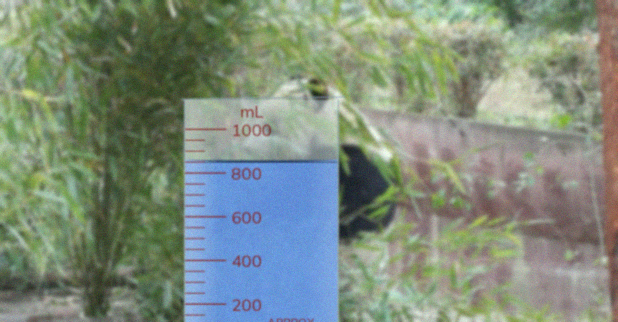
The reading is 850 mL
